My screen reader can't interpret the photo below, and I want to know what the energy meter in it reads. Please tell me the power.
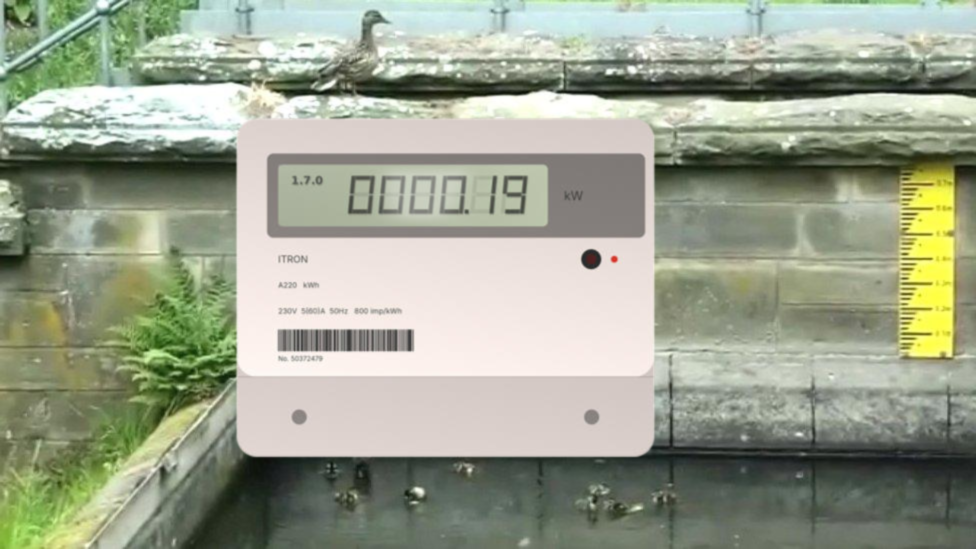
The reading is 0.19 kW
